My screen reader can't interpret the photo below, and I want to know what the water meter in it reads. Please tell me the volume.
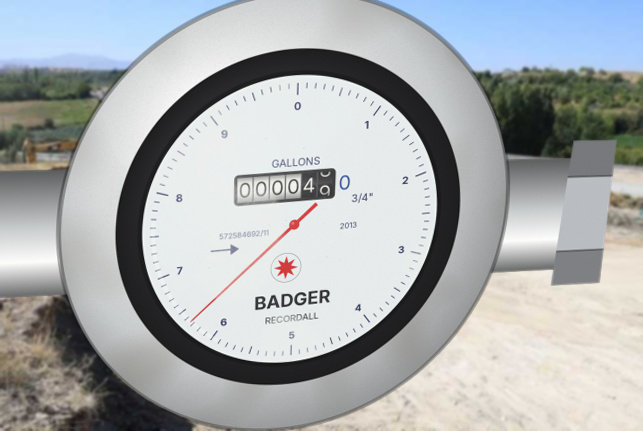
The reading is 486.3 gal
